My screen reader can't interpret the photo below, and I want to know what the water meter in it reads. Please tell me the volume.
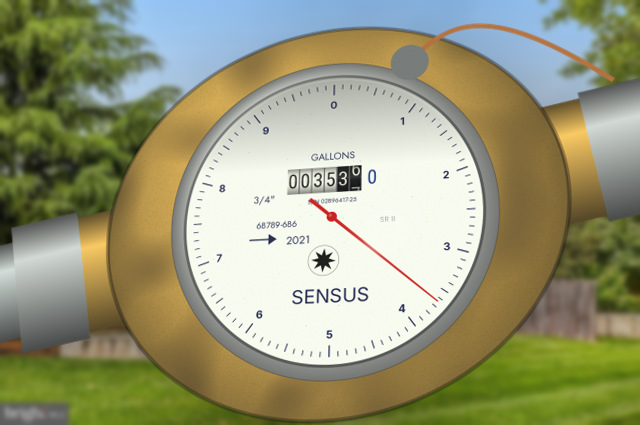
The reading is 35363.6 gal
